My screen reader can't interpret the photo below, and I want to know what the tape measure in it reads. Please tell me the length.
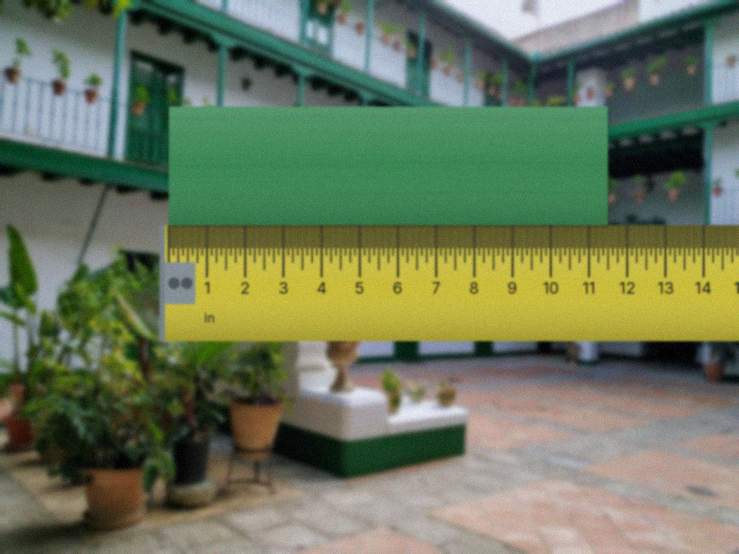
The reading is 11.5 in
